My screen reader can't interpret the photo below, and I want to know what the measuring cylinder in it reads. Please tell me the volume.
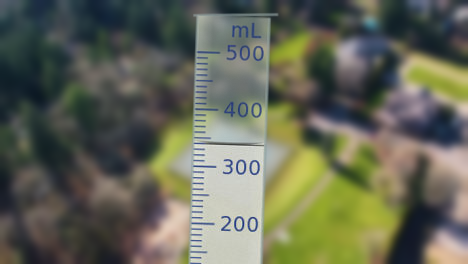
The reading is 340 mL
